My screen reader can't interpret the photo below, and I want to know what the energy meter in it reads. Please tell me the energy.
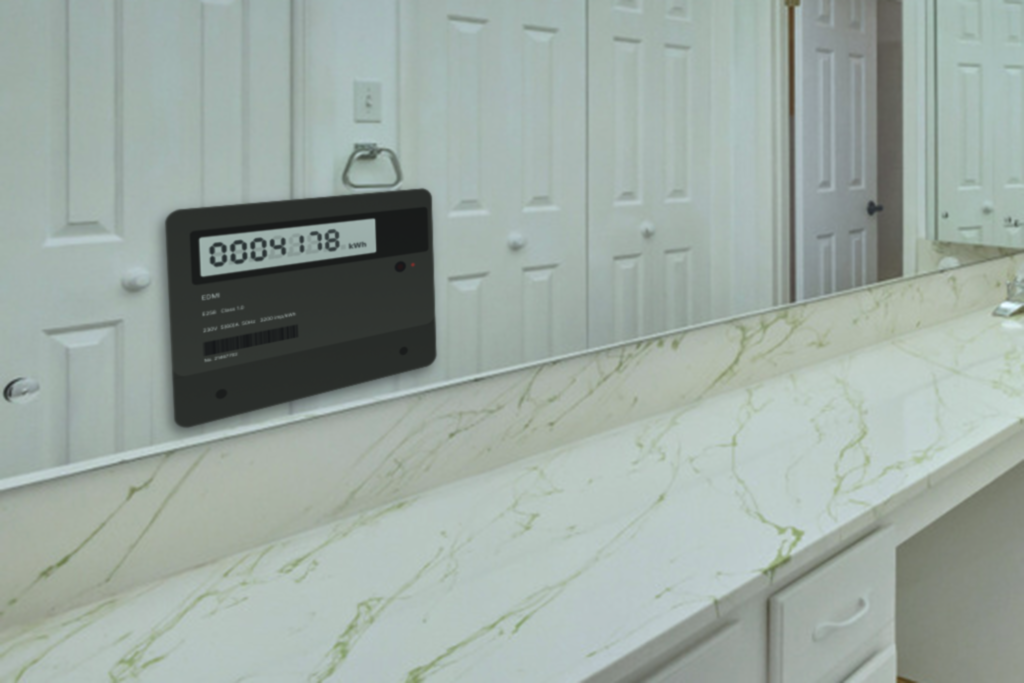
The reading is 4178 kWh
